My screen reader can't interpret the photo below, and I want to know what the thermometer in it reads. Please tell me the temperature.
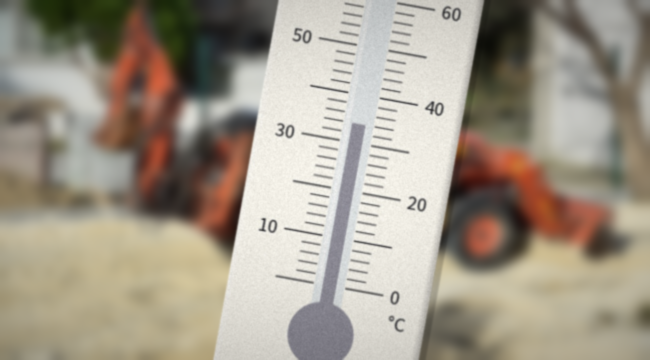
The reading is 34 °C
